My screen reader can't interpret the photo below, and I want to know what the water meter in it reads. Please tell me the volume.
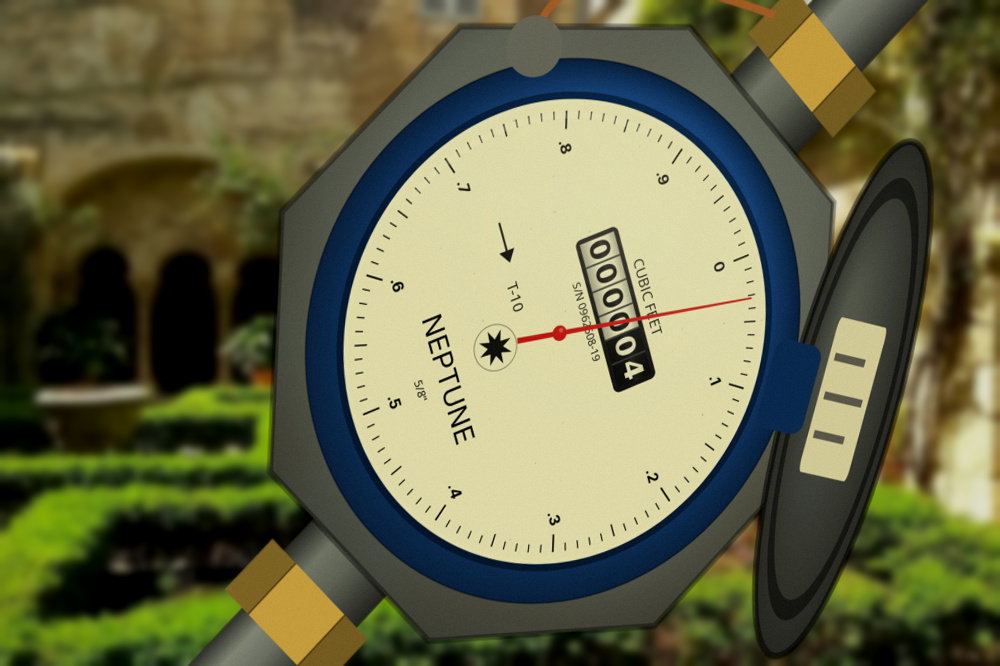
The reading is 4.03 ft³
